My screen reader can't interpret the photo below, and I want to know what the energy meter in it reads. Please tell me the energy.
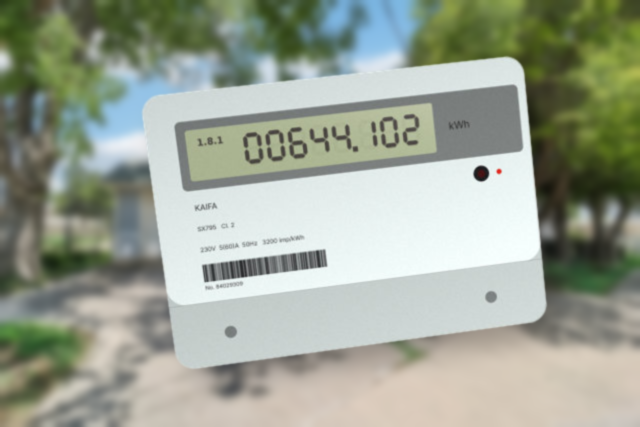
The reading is 644.102 kWh
